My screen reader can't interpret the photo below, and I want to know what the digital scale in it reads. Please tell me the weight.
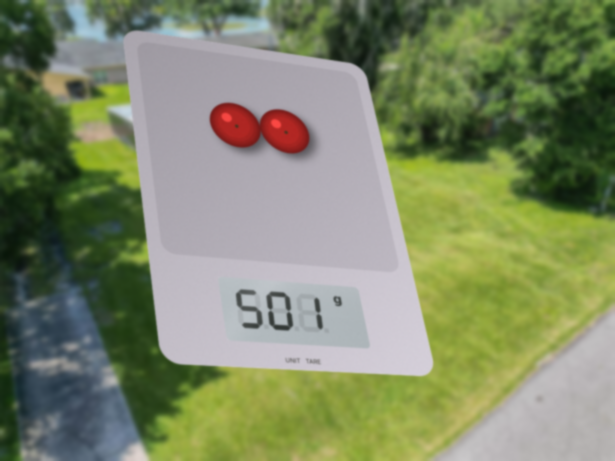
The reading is 501 g
